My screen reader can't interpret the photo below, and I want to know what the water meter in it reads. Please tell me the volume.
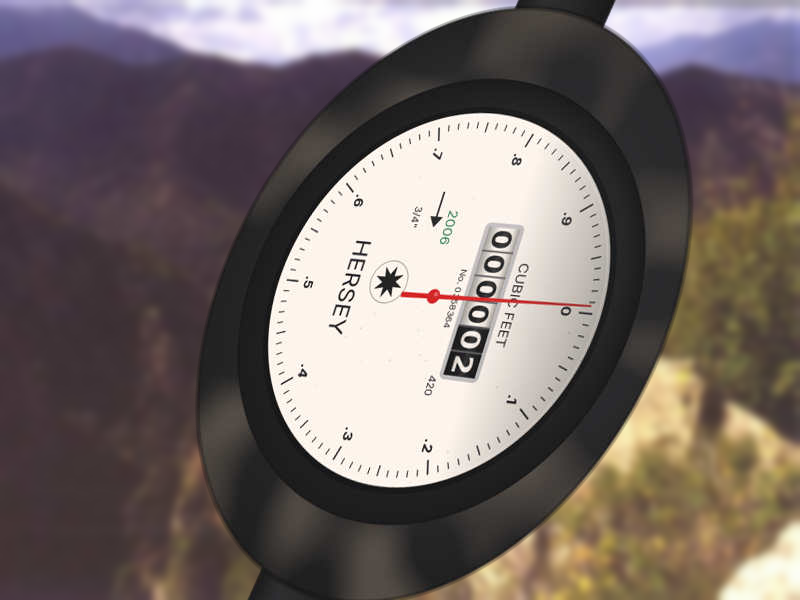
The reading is 1.99 ft³
